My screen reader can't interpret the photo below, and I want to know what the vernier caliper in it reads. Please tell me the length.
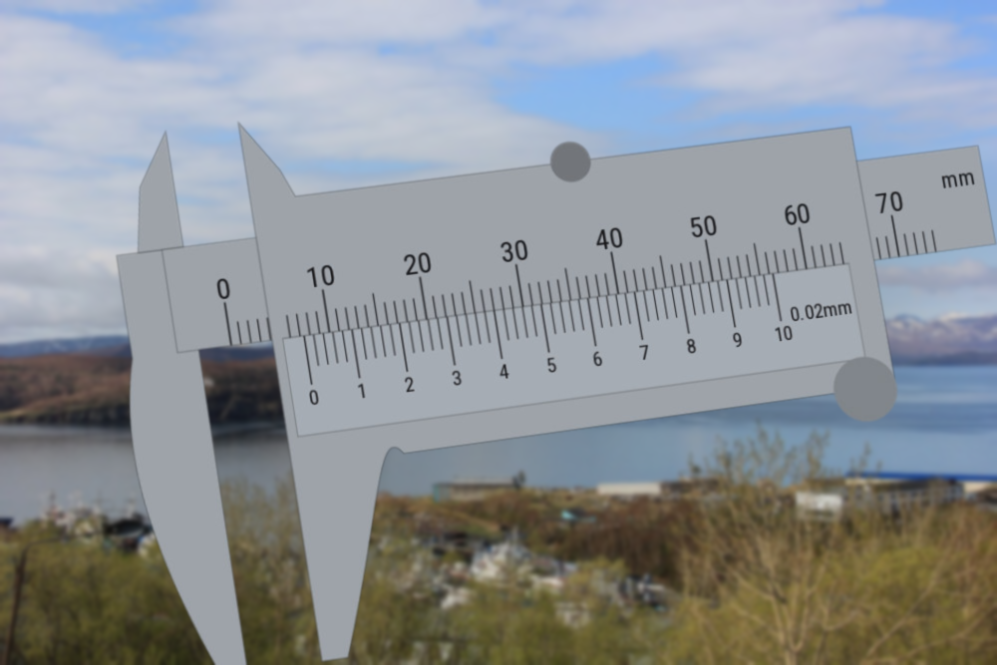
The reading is 7.4 mm
